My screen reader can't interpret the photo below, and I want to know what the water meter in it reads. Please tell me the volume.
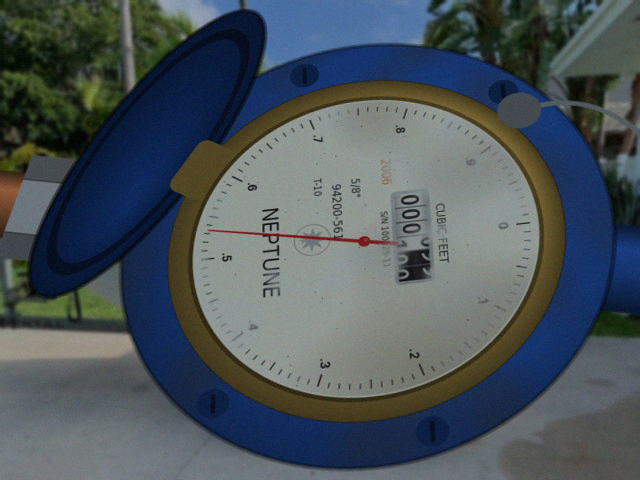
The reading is 99.53 ft³
